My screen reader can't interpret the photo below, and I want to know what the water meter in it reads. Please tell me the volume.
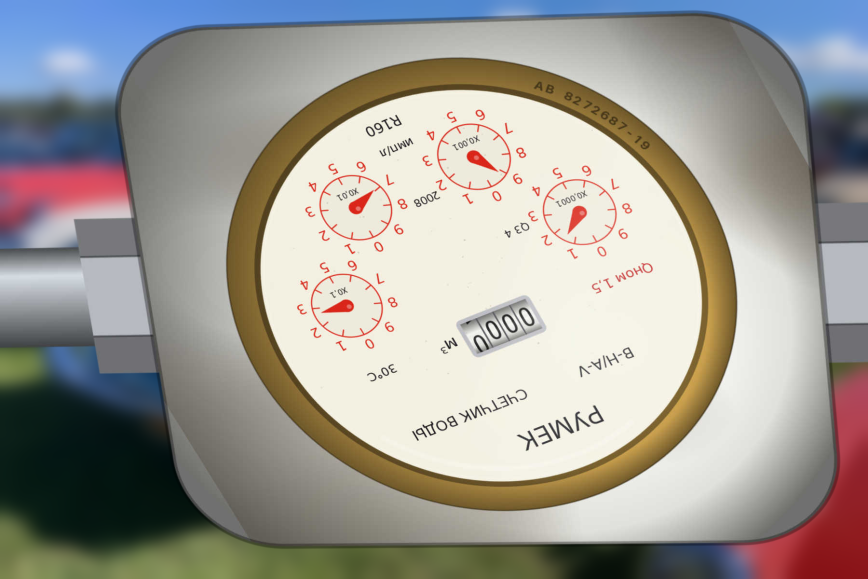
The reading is 0.2691 m³
